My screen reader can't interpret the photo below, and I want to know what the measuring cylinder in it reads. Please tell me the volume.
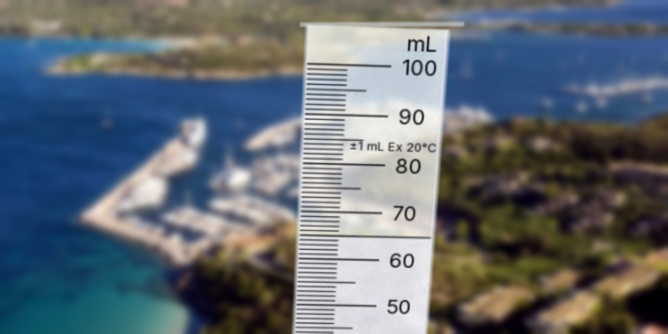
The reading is 65 mL
